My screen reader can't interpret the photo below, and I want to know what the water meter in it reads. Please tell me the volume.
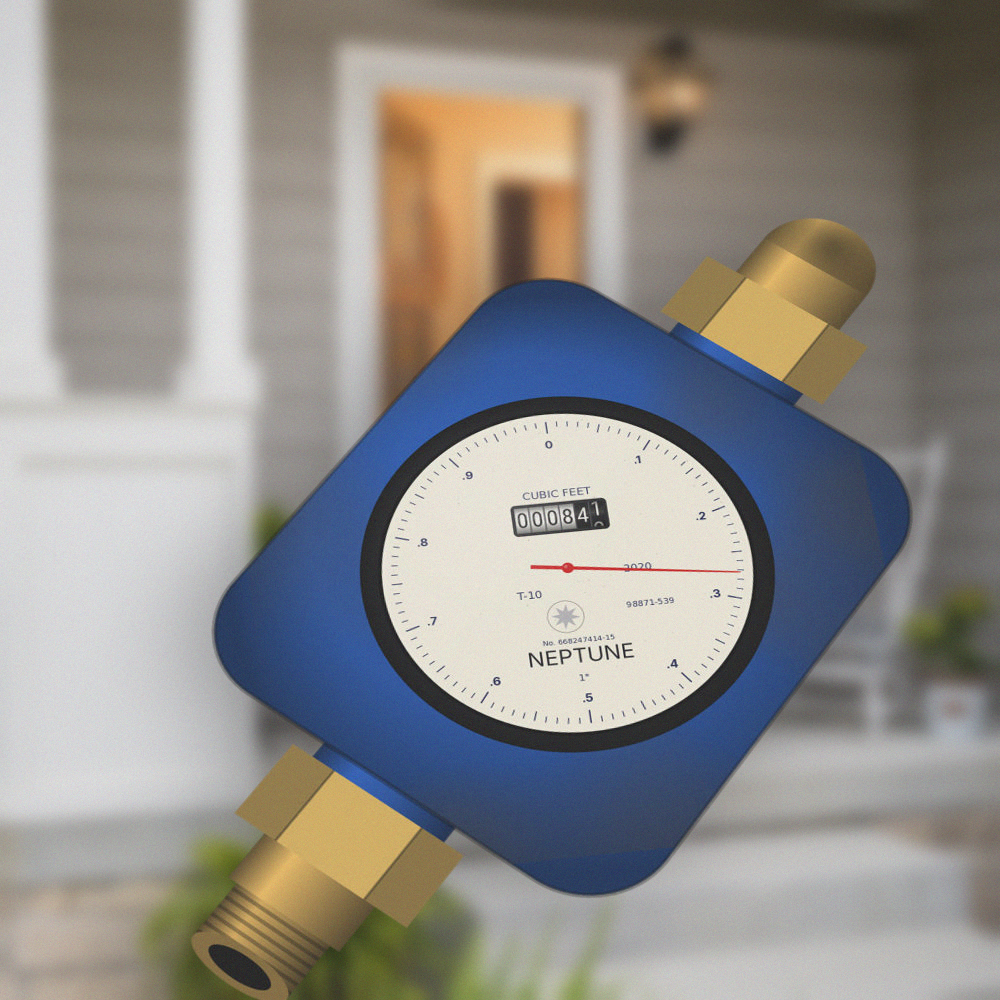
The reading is 841.27 ft³
